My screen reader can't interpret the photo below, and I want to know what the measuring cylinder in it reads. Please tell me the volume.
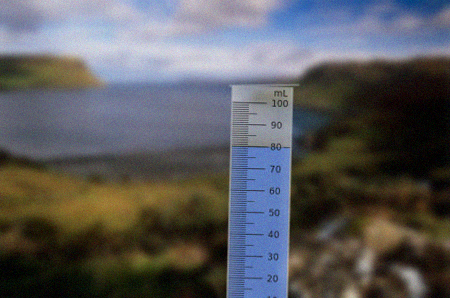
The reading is 80 mL
